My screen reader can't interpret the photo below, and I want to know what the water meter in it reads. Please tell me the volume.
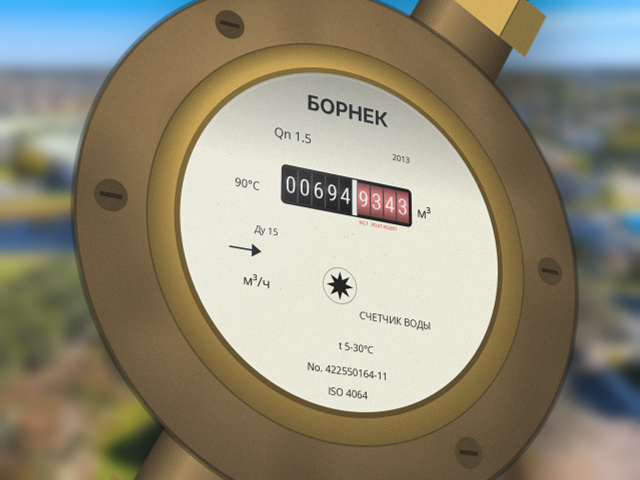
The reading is 694.9343 m³
